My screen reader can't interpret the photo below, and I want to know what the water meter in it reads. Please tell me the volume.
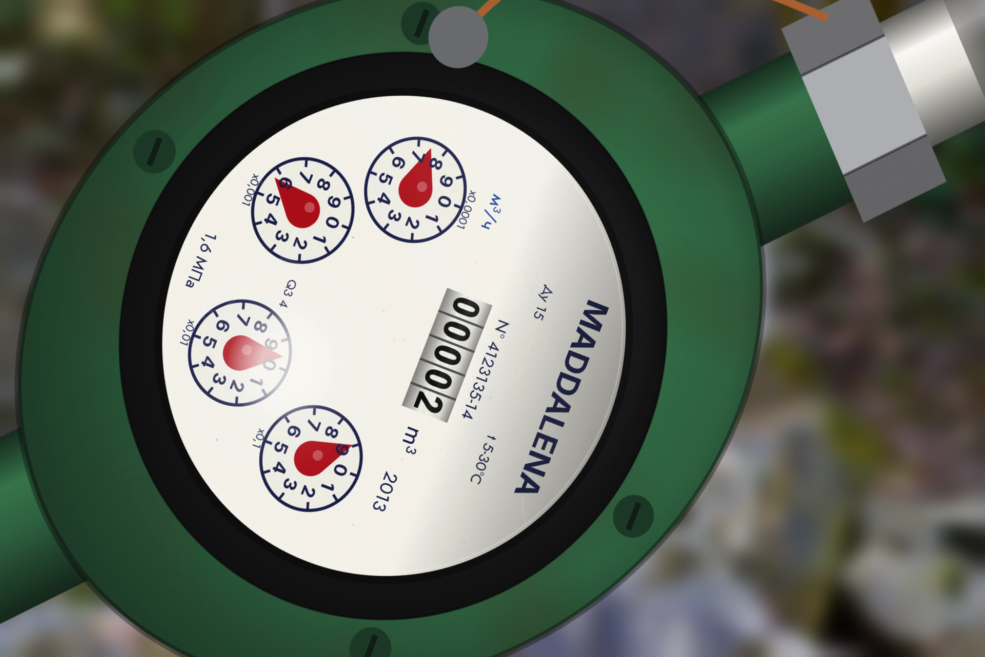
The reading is 2.8957 m³
